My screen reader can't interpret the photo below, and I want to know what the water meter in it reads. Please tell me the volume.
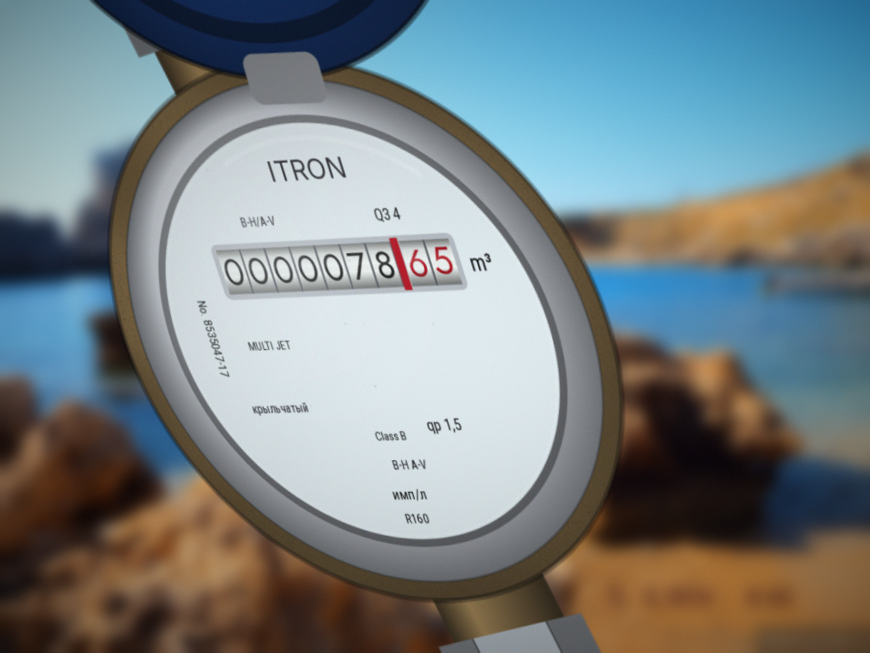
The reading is 78.65 m³
